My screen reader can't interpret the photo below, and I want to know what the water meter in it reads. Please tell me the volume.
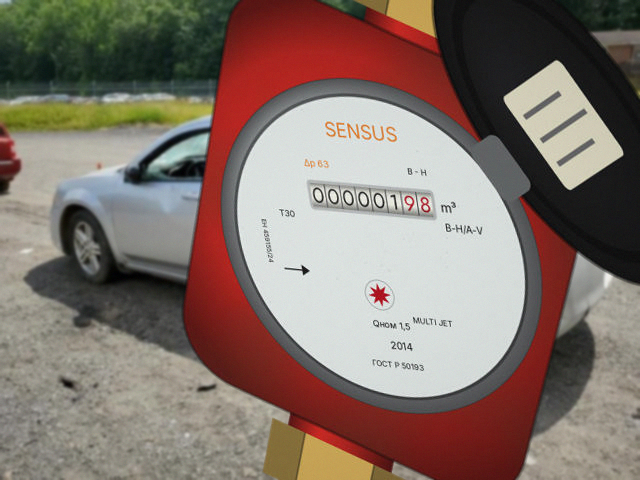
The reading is 1.98 m³
